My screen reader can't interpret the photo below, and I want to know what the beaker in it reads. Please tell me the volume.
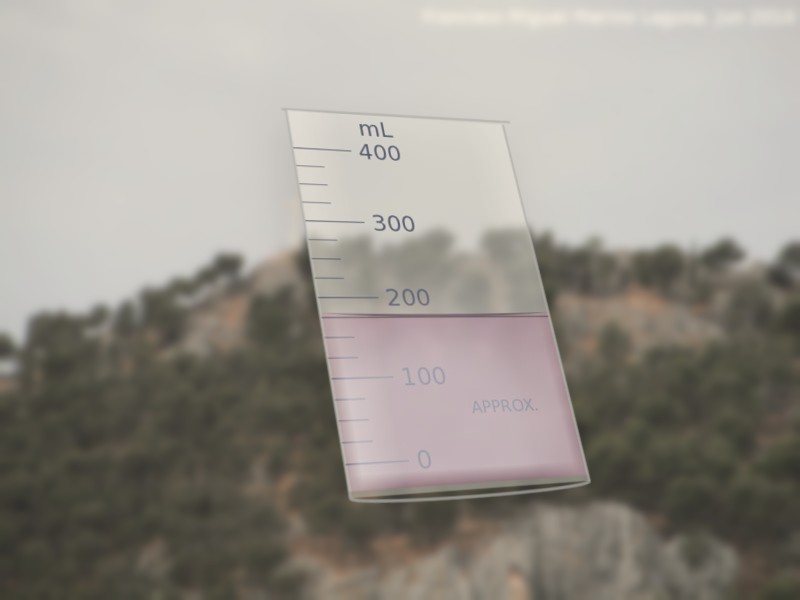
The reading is 175 mL
